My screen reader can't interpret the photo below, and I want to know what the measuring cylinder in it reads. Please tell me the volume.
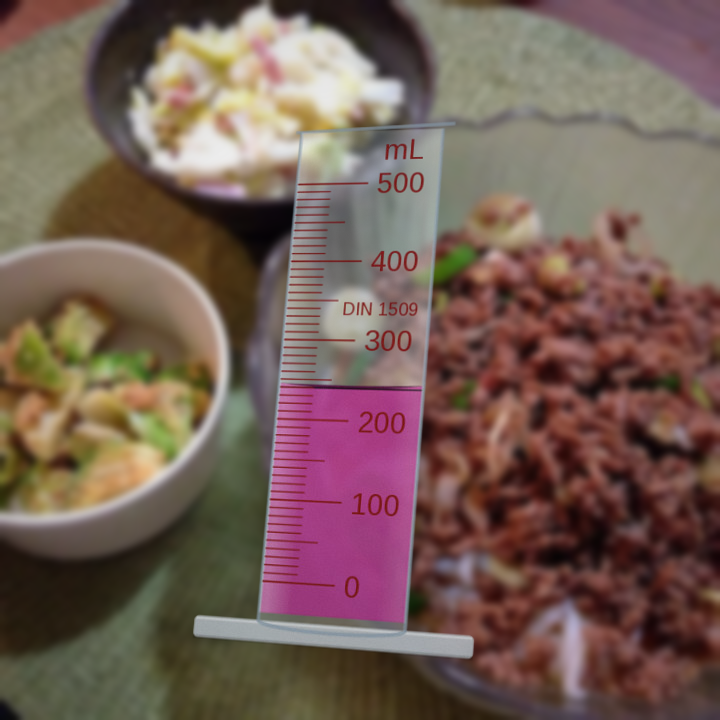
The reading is 240 mL
